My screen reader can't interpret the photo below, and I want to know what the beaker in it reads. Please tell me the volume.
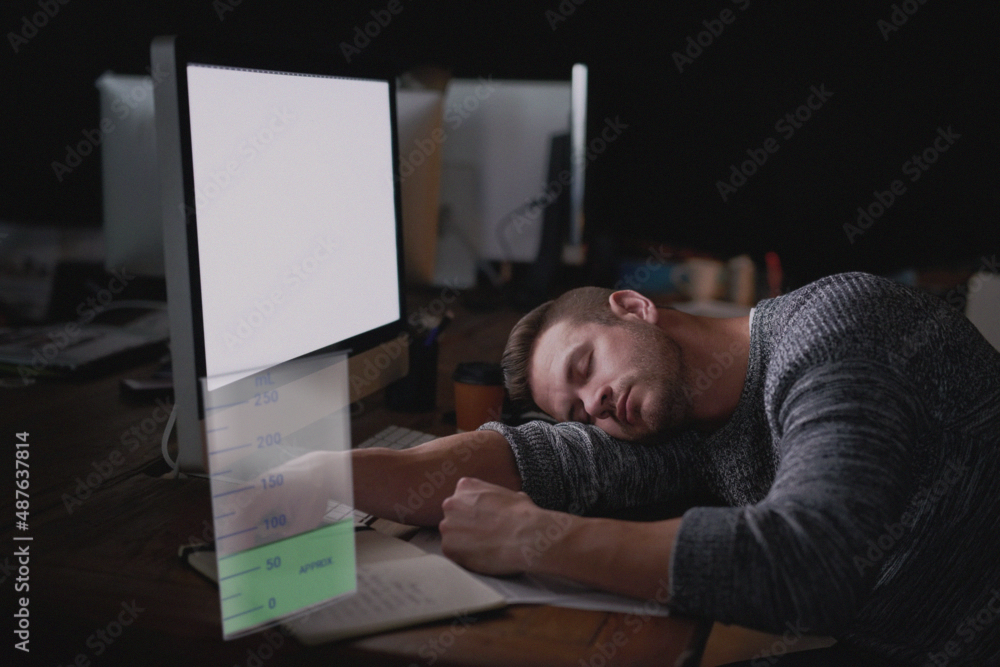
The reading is 75 mL
